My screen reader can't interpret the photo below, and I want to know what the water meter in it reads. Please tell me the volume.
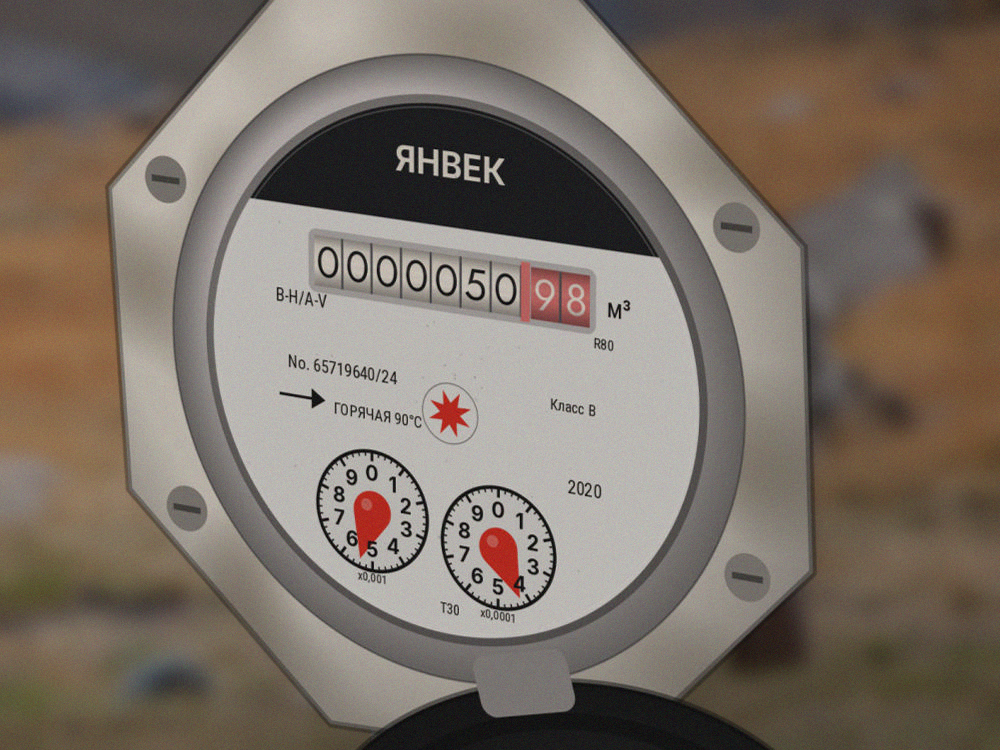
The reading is 50.9854 m³
